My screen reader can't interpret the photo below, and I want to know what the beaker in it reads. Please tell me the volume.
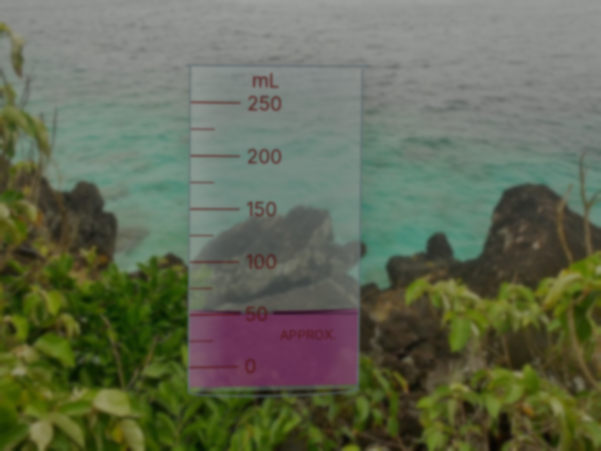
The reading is 50 mL
